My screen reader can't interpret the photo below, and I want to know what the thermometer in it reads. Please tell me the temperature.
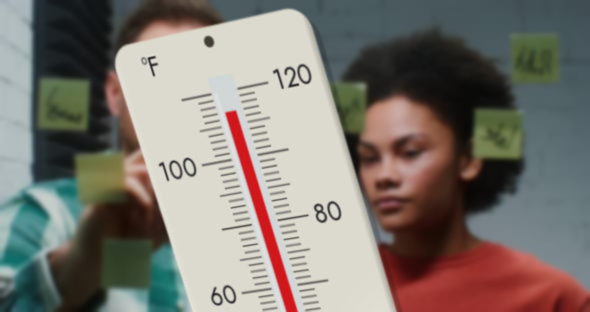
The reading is 114 °F
